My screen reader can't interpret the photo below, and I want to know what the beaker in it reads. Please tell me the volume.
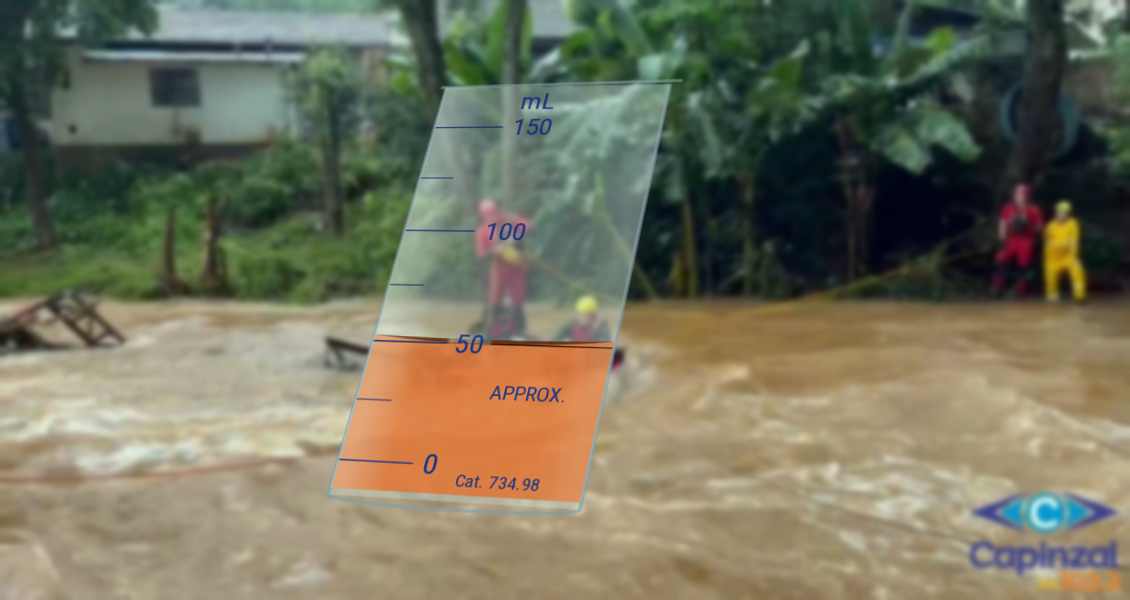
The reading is 50 mL
